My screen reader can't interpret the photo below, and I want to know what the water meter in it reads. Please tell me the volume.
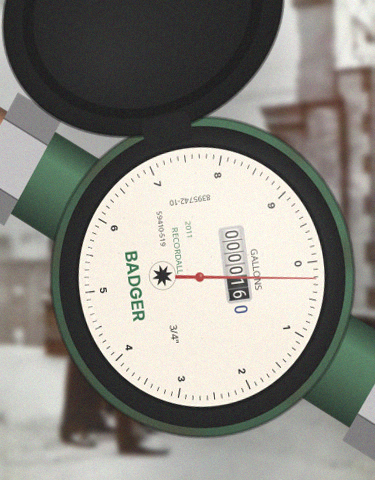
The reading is 160.2 gal
